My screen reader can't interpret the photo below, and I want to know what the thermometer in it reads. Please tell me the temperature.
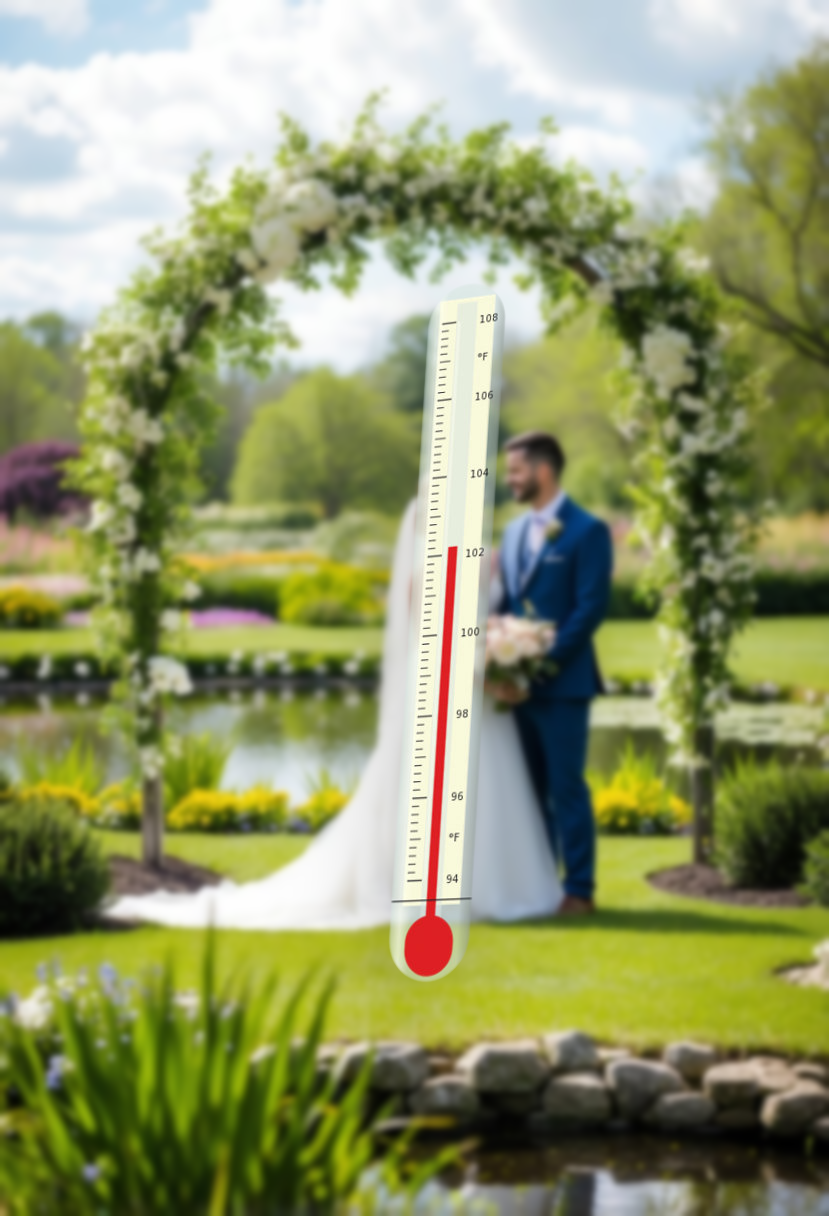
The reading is 102.2 °F
